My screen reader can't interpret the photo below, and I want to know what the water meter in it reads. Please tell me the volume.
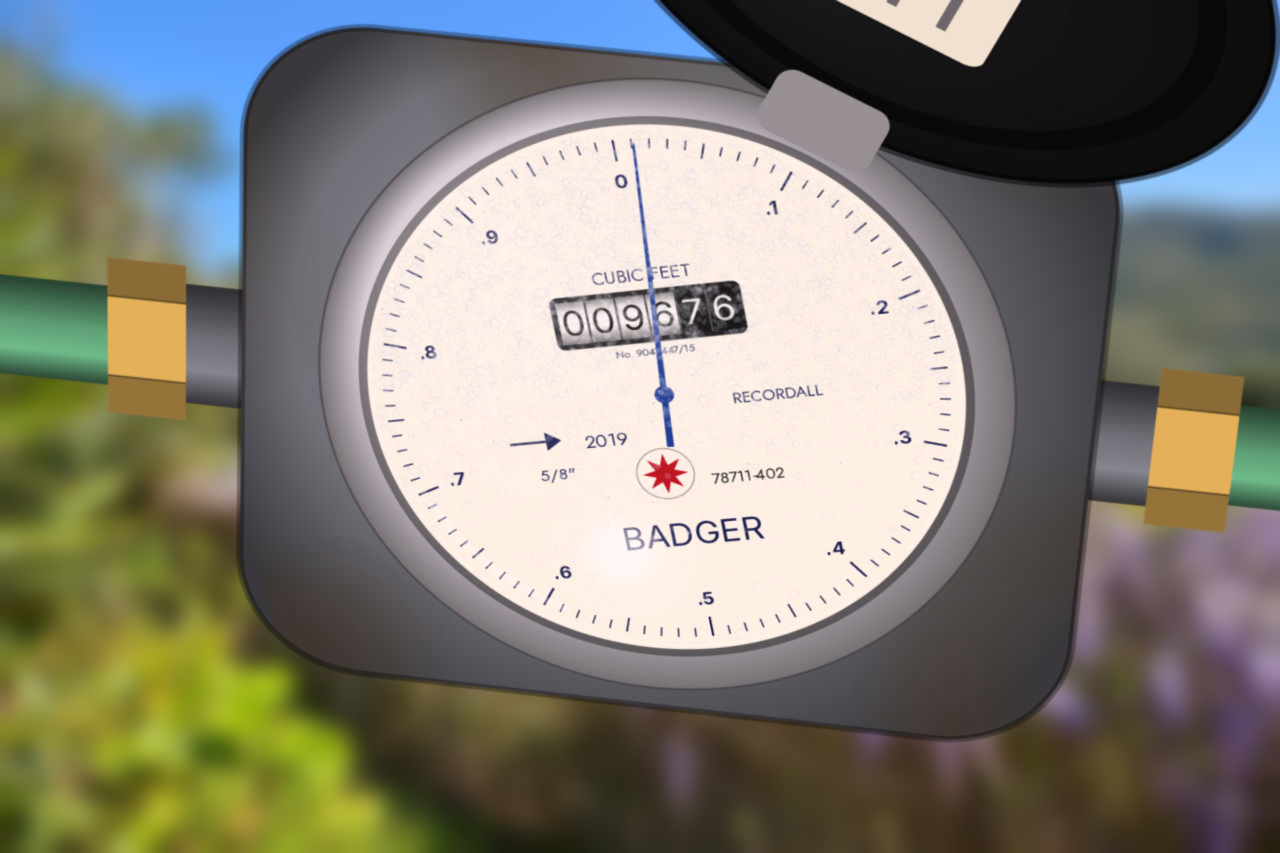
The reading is 9676.01 ft³
